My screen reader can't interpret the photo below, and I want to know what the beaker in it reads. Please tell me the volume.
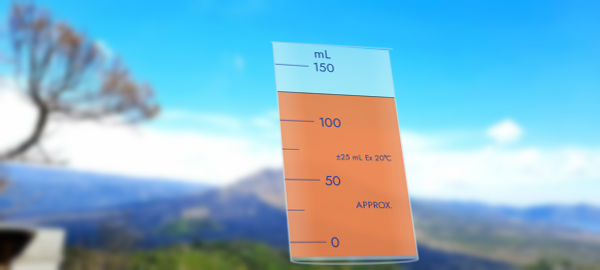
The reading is 125 mL
